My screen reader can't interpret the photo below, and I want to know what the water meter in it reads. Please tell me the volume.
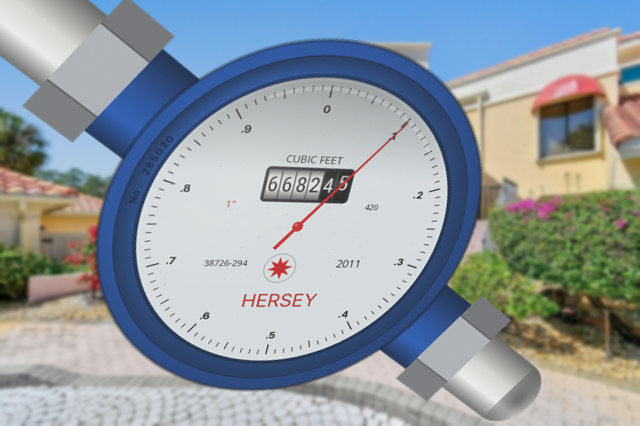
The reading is 668245.10 ft³
